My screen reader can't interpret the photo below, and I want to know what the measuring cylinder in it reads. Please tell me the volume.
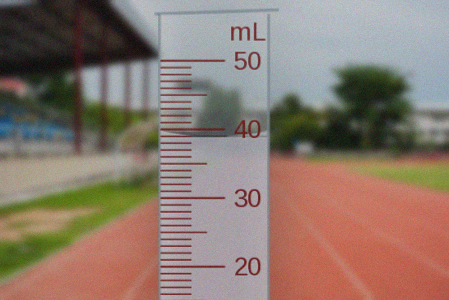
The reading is 39 mL
